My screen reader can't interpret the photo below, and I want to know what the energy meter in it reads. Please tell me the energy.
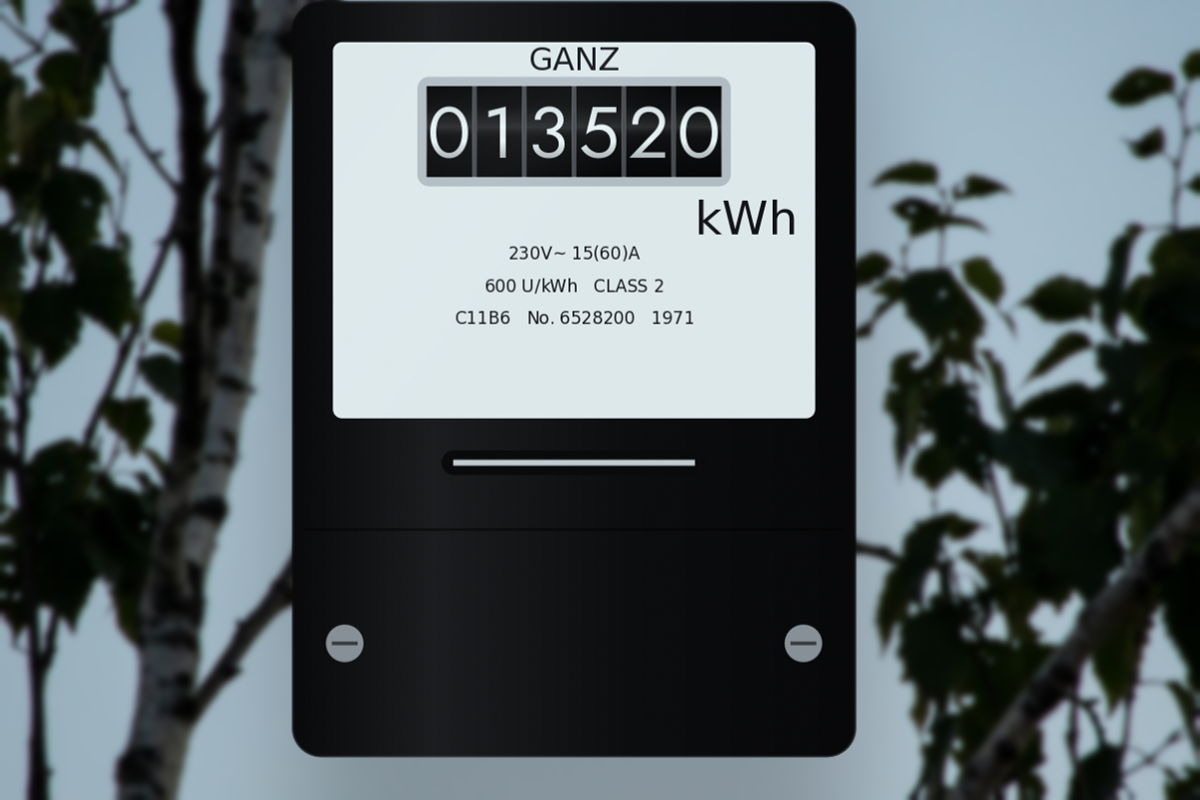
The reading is 13520 kWh
